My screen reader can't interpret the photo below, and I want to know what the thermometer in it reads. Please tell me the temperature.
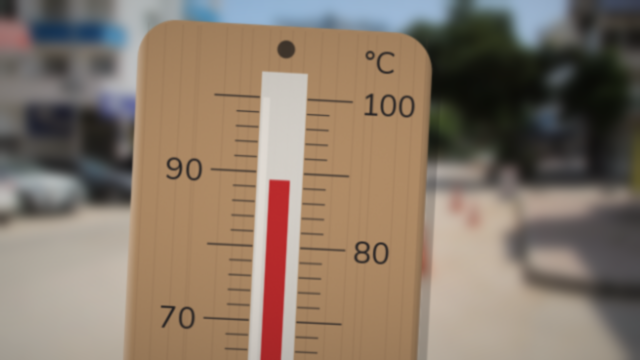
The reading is 89 °C
